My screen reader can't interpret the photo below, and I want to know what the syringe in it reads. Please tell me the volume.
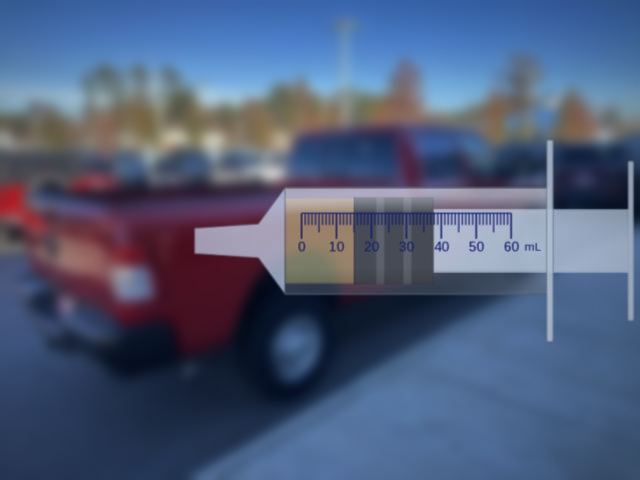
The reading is 15 mL
